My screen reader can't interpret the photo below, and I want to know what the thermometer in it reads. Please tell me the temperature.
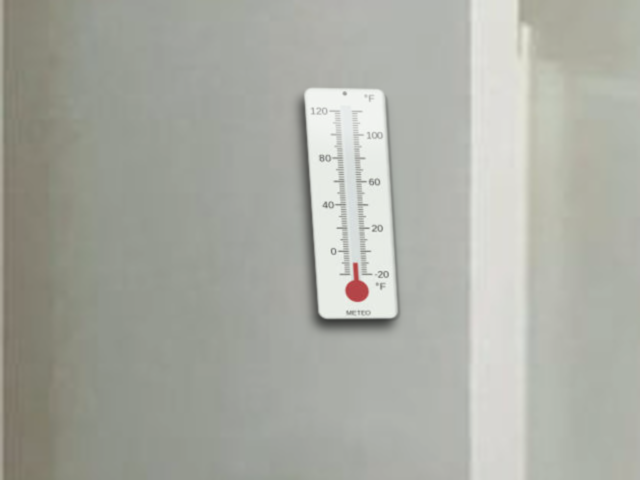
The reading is -10 °F
